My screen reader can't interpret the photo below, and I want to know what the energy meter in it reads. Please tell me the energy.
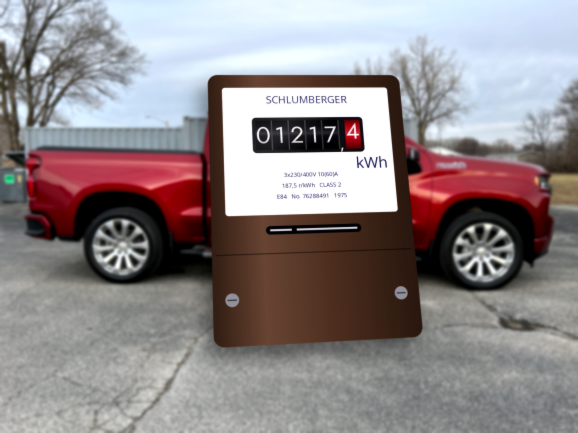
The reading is 1217.4 kWh
